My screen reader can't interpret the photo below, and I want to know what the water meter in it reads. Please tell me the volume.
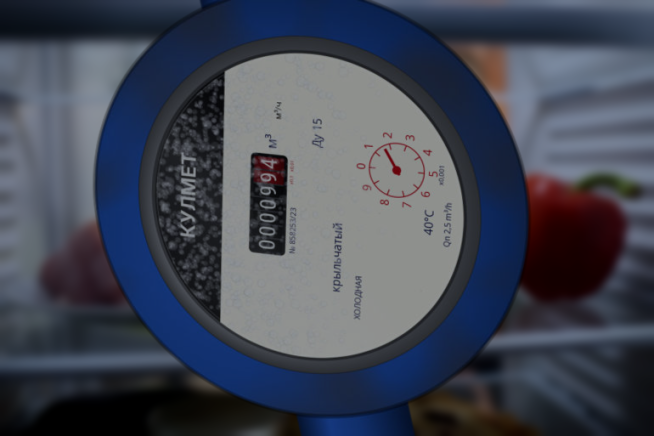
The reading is 9.941 m³
